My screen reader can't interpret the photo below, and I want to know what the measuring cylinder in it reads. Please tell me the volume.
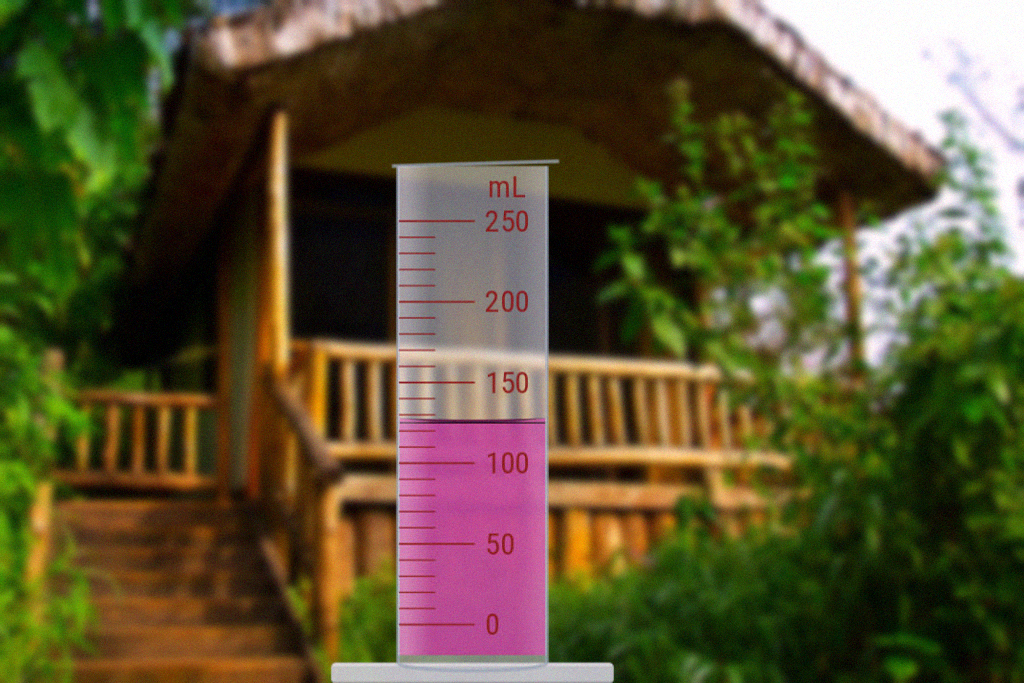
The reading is 125 mL
